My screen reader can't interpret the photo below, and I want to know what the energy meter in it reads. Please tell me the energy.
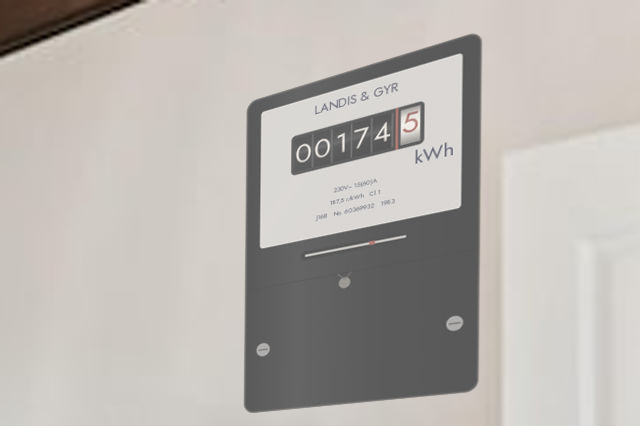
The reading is 174.5 kWh
